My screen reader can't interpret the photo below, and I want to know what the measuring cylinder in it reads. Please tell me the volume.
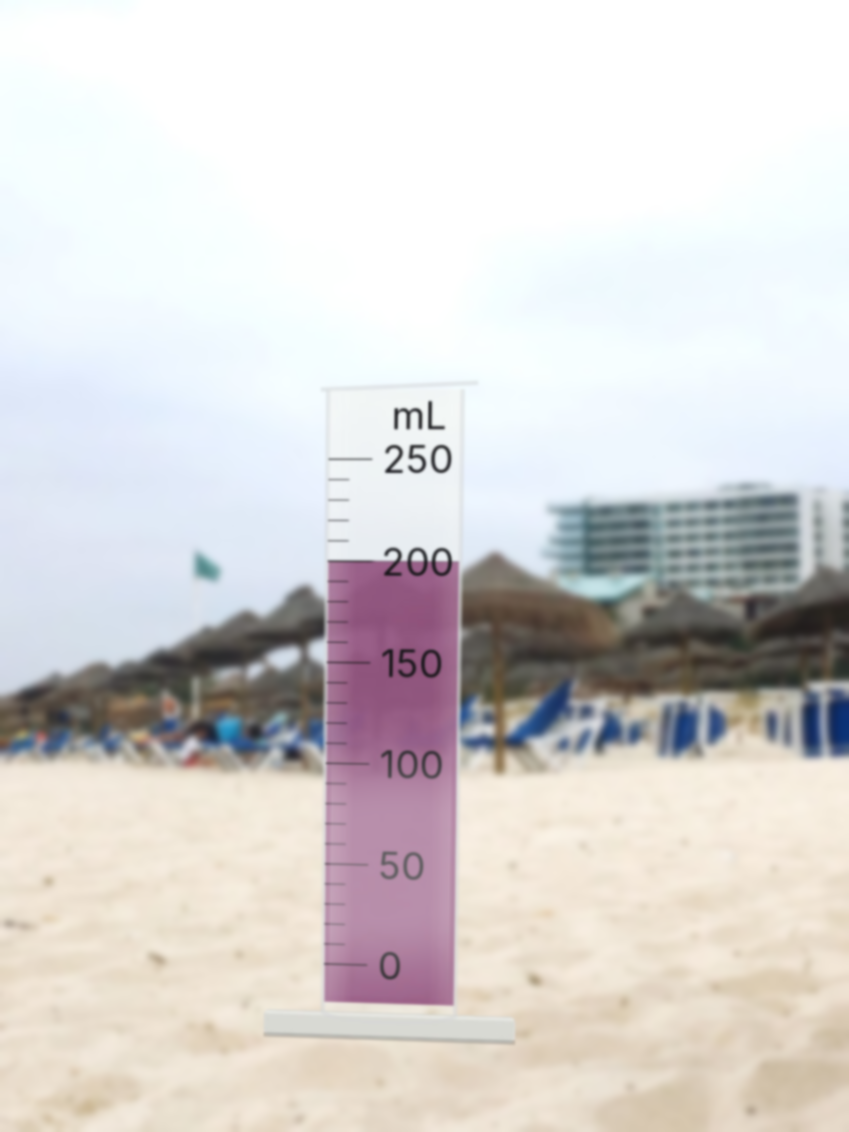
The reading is 200 mL
